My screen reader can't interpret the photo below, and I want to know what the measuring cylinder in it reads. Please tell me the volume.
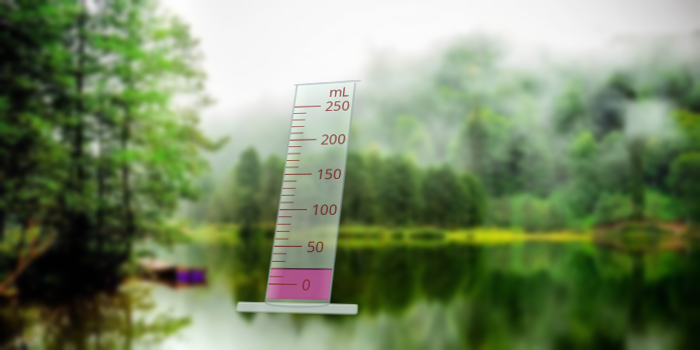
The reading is 20 mL
